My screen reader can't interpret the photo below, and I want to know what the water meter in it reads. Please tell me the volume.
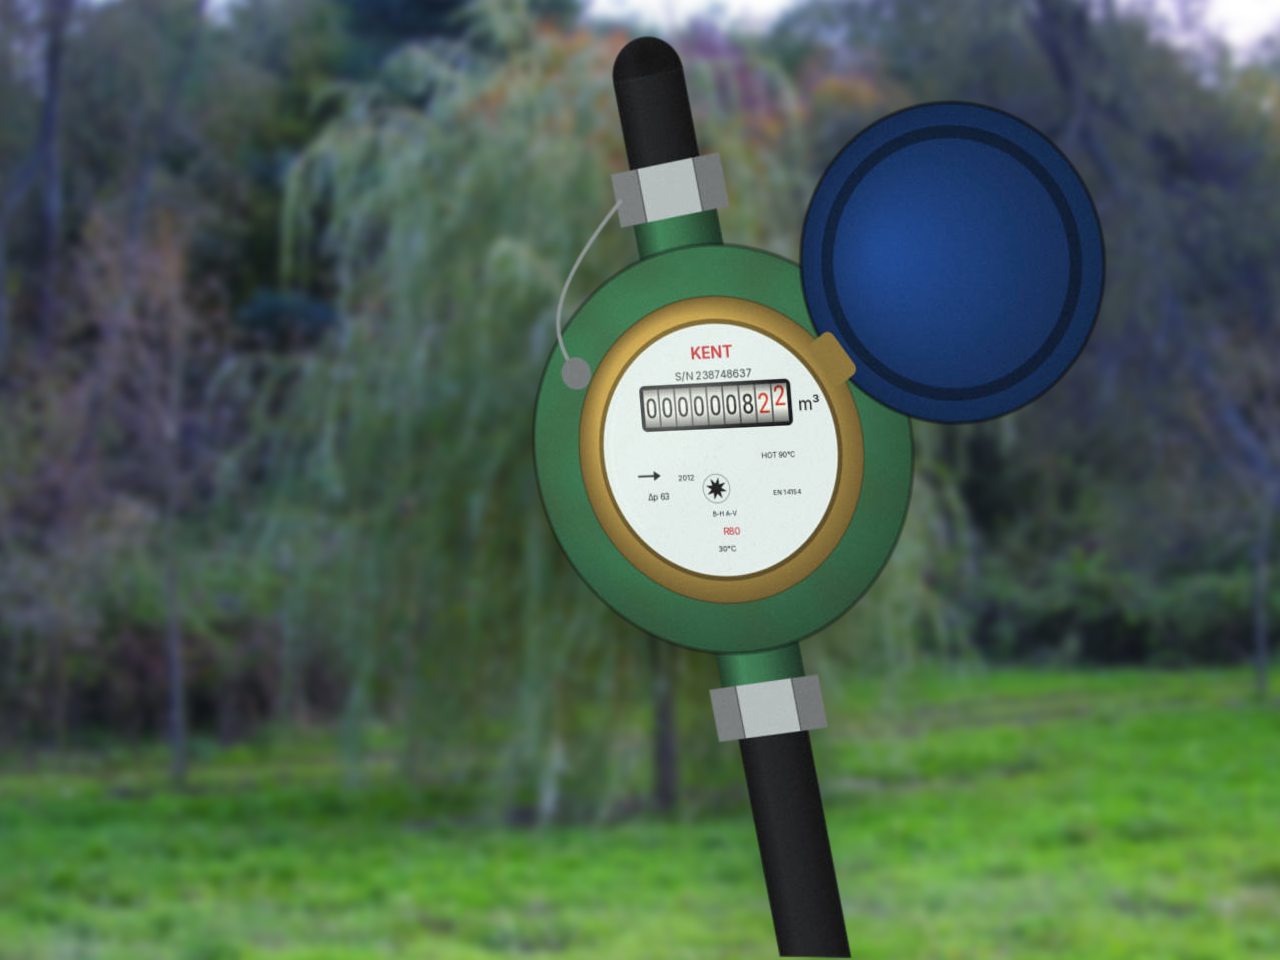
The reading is 8.22 m³
